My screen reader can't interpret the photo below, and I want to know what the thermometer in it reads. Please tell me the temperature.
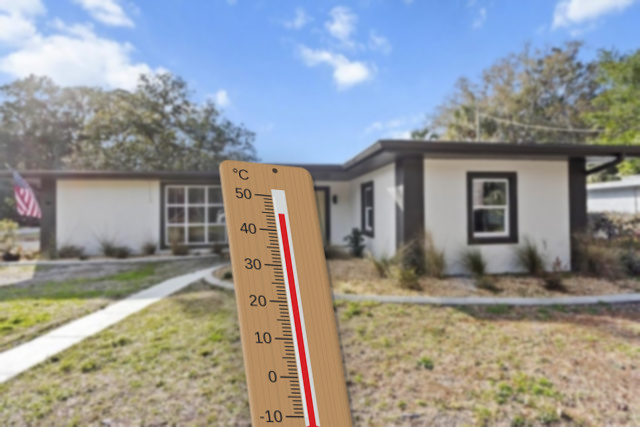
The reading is 45 °C
